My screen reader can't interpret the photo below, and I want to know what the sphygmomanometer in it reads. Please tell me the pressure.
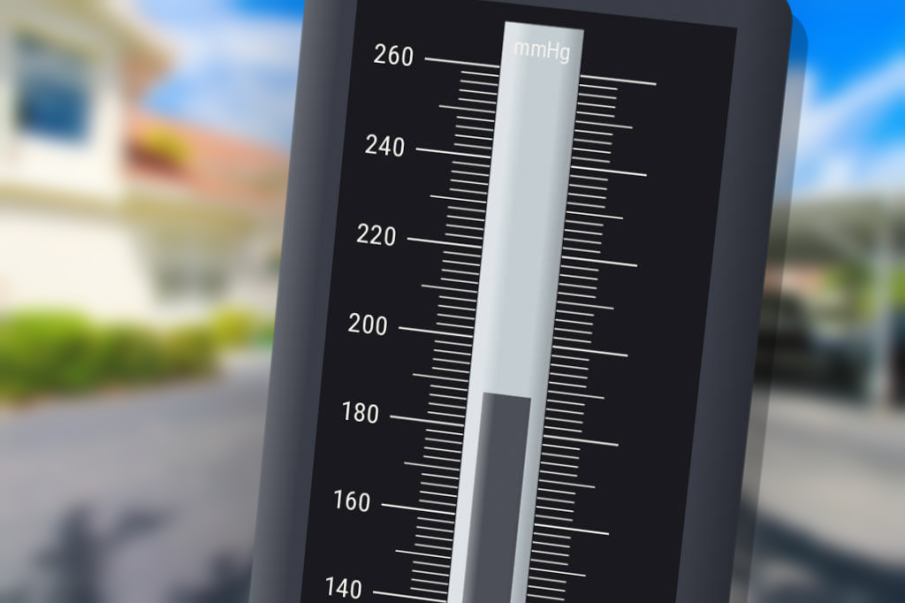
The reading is 188 mmHg
